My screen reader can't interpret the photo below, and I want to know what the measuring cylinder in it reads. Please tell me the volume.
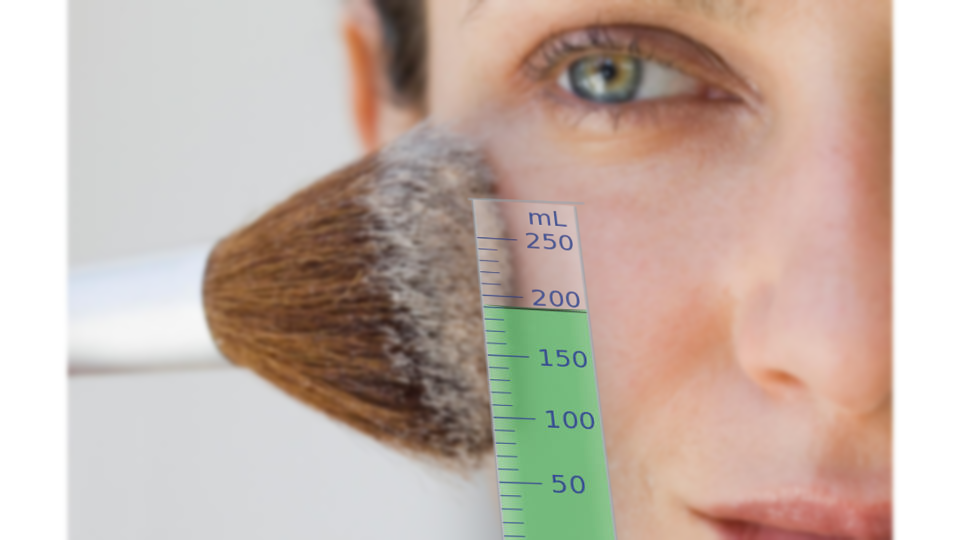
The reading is 190 mL
